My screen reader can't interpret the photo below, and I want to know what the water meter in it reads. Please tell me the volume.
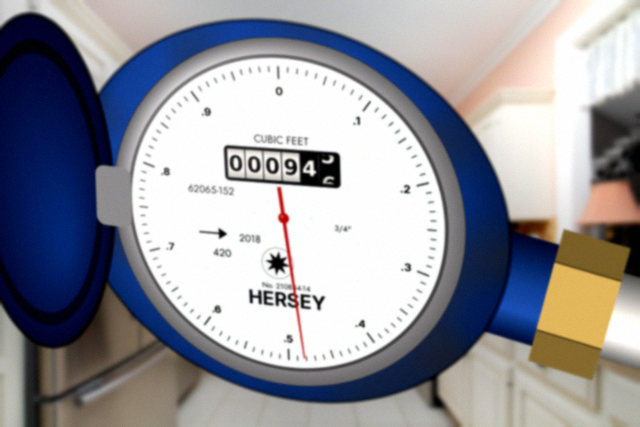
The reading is 945.48 ft³
